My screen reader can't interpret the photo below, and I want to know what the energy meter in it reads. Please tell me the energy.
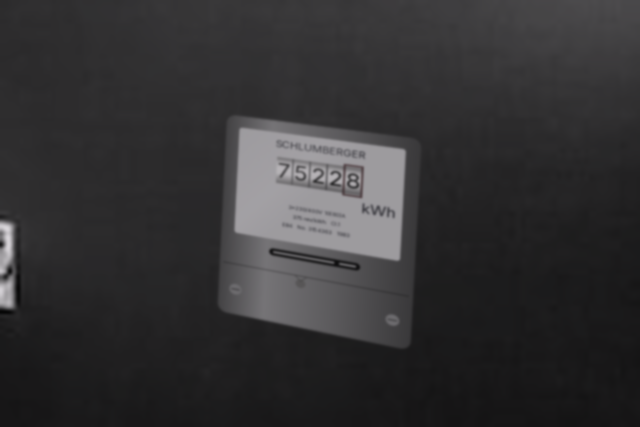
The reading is 7522.8 kWh
